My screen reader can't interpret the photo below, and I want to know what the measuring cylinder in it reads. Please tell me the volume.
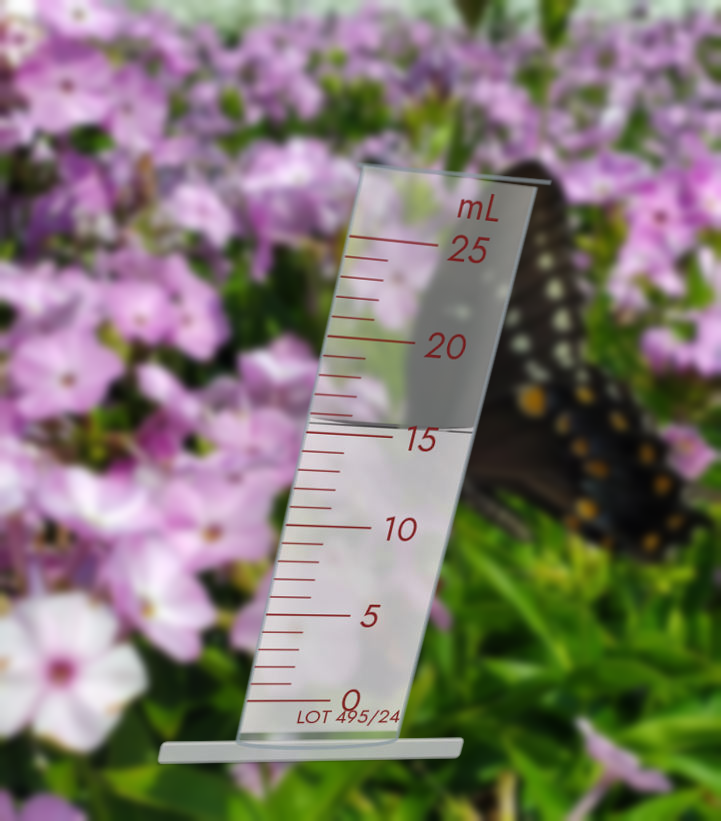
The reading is 15.5 mL
